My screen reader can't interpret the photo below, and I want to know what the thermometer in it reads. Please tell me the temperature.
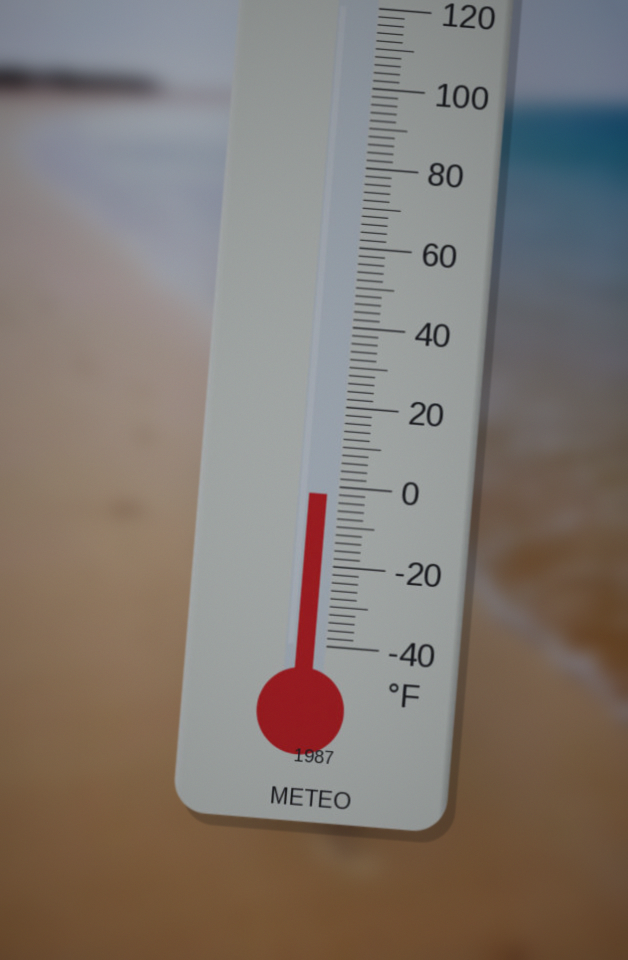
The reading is -2 °F
